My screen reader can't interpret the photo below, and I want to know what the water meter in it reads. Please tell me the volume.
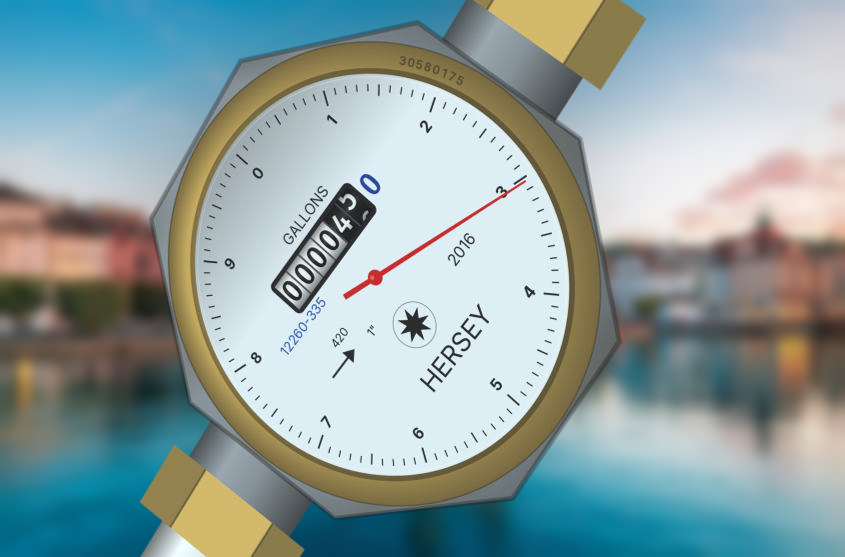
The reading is 453.0 gal
